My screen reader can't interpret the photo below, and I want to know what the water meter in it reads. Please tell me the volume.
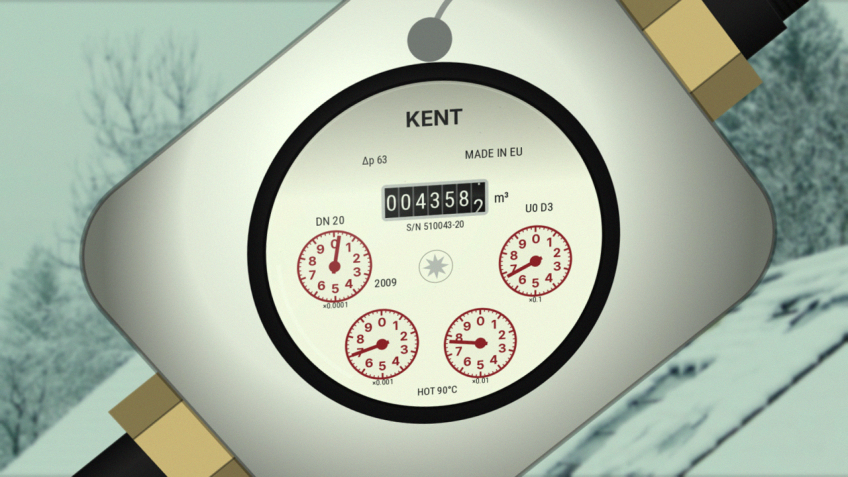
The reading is 43581.6770 m³
